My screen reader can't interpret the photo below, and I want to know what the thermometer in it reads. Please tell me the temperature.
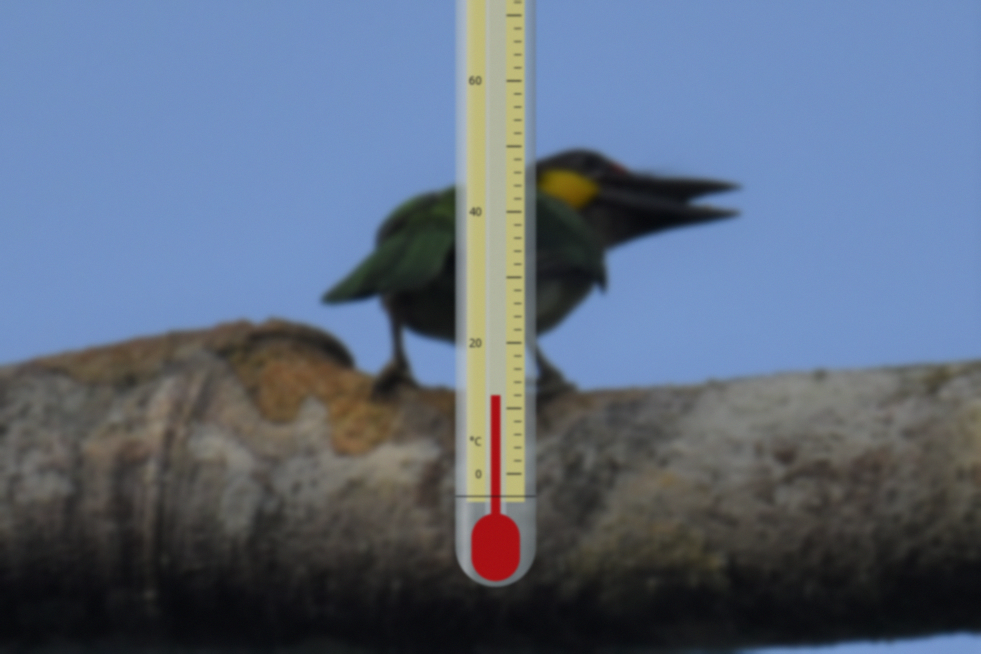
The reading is 12 °C
